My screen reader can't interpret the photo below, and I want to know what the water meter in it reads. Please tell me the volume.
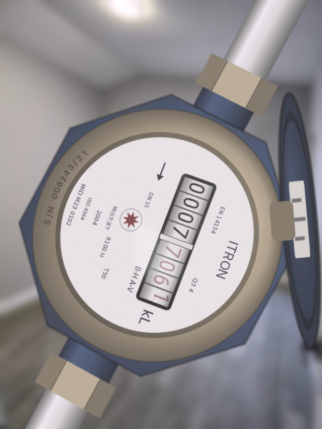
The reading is 7.7061 kL
